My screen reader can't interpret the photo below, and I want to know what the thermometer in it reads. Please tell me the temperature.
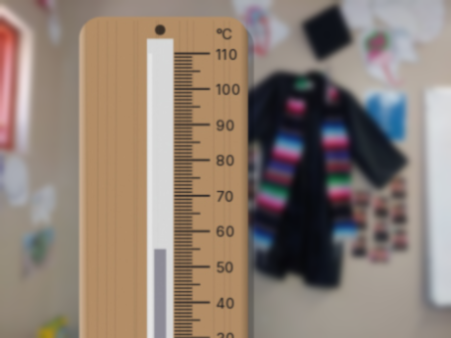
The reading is 55 °C
